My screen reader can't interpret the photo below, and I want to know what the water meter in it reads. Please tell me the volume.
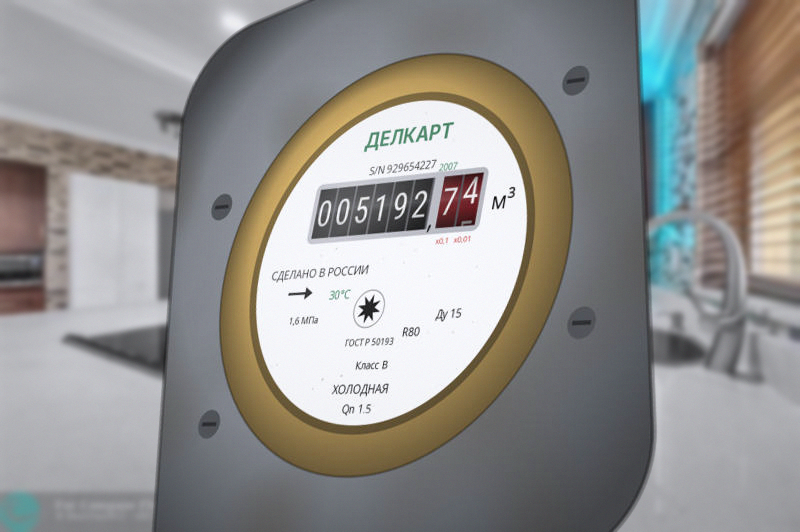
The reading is 5192.74 m³
